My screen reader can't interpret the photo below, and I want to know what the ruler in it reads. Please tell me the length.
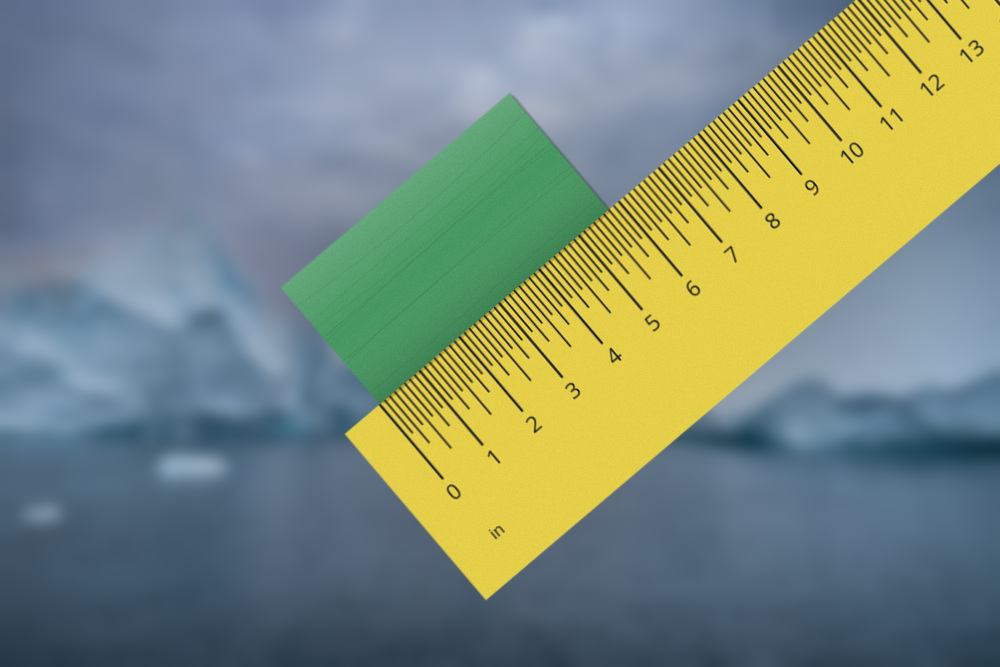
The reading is 5.75 in
